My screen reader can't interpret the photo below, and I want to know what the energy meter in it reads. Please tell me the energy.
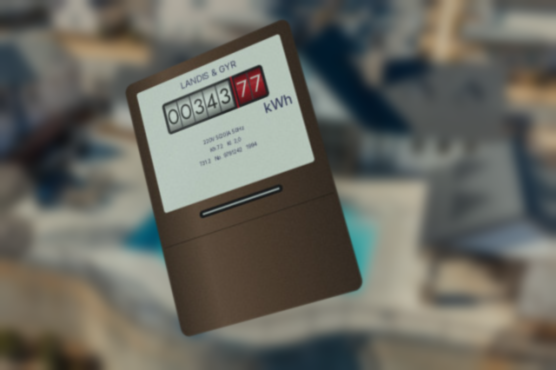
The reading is 343.77 kWh
